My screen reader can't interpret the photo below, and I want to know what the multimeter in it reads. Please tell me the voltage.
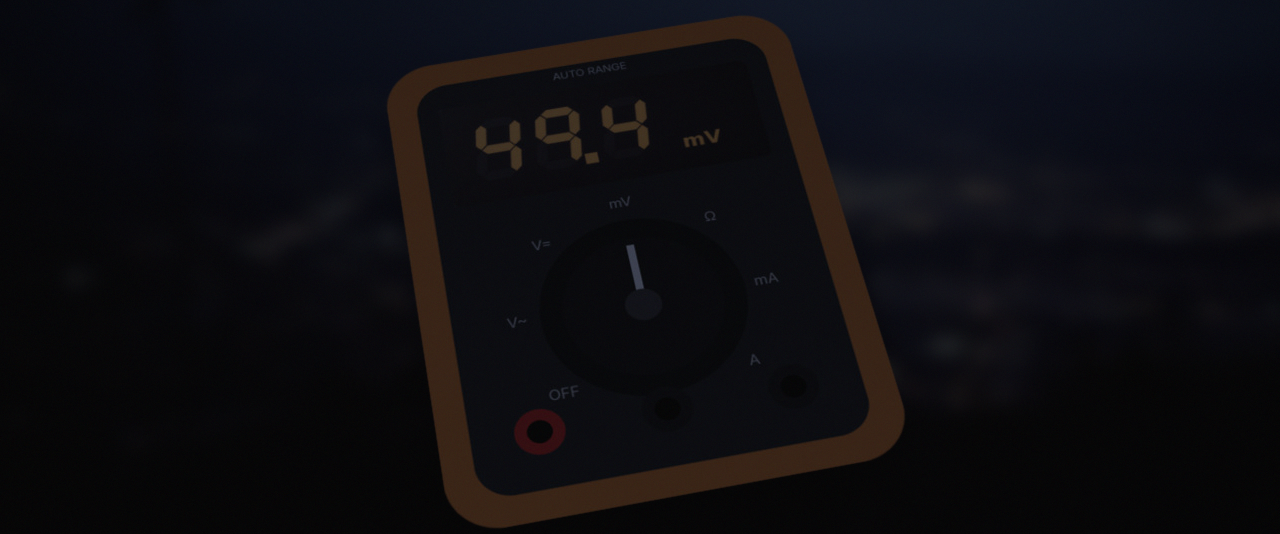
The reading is 49.4 mV
